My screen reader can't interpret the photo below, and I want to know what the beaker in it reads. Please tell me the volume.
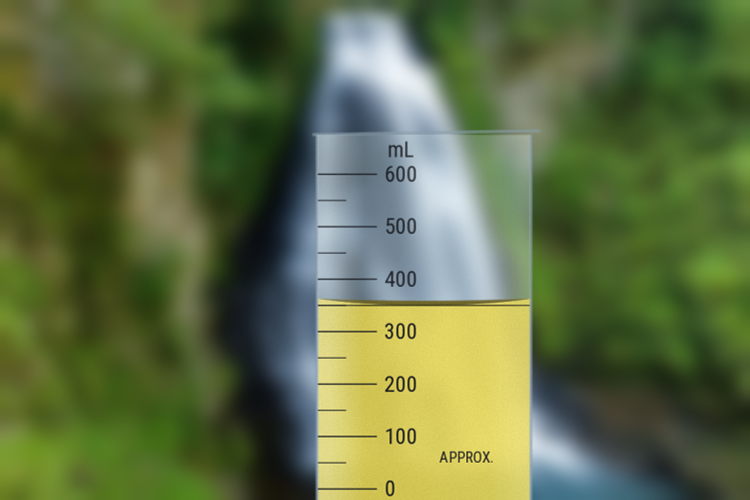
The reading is 350 mL
